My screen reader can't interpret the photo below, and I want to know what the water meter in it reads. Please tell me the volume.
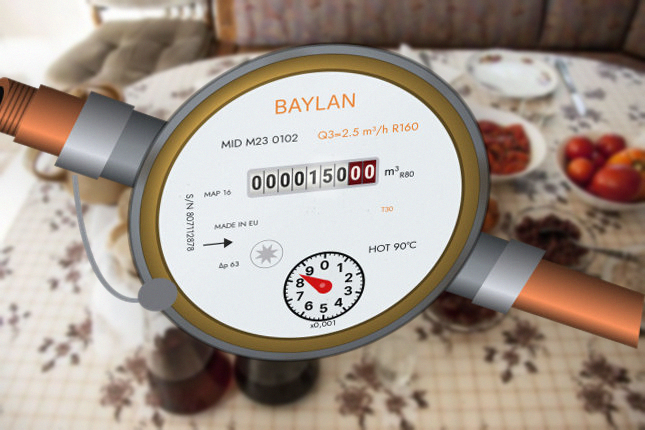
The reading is 150.008 m³
